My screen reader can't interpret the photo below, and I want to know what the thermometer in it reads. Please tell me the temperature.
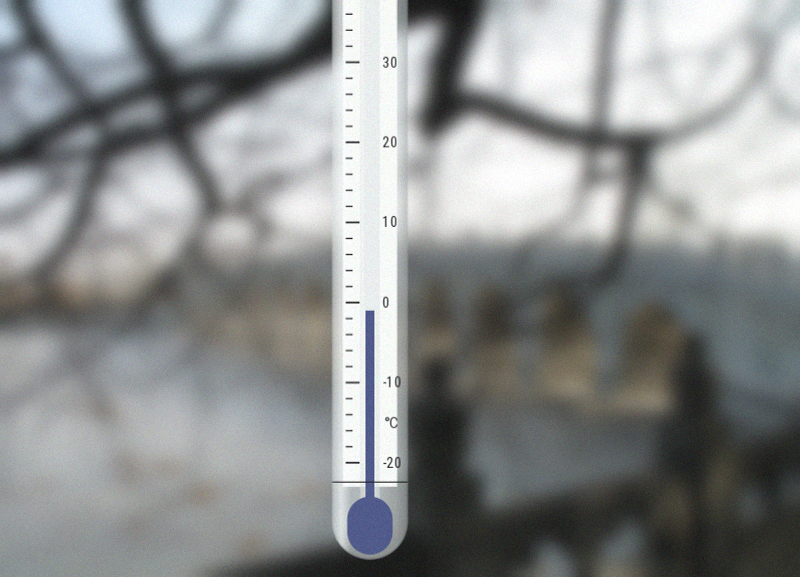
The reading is -1 °C
